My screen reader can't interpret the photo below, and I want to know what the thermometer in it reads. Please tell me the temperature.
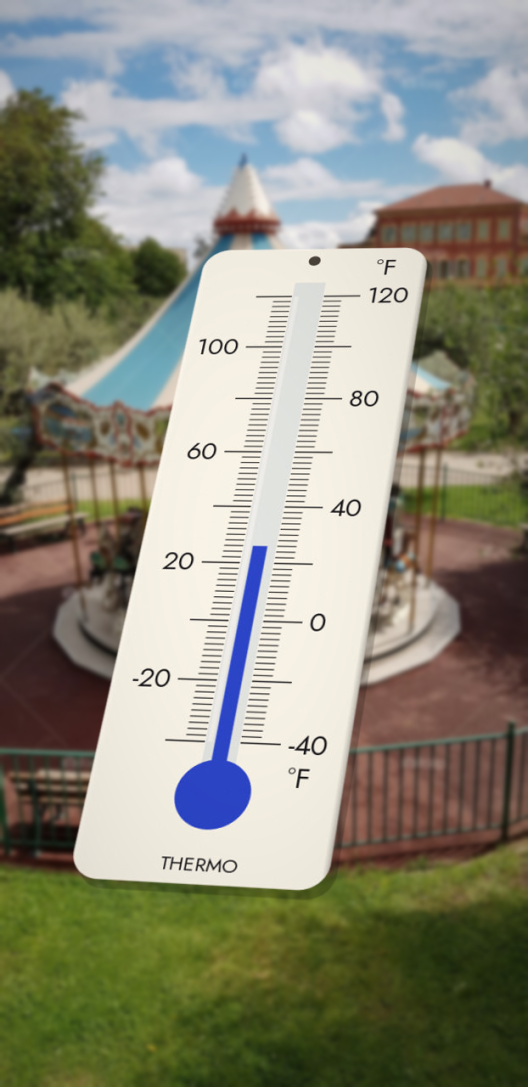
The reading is 26 °F
